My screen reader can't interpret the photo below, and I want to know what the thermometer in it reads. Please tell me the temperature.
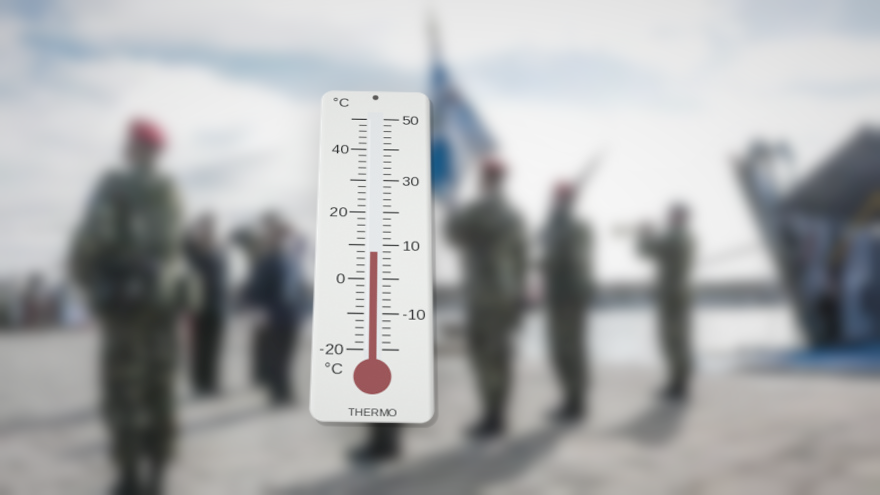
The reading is 8 °C
